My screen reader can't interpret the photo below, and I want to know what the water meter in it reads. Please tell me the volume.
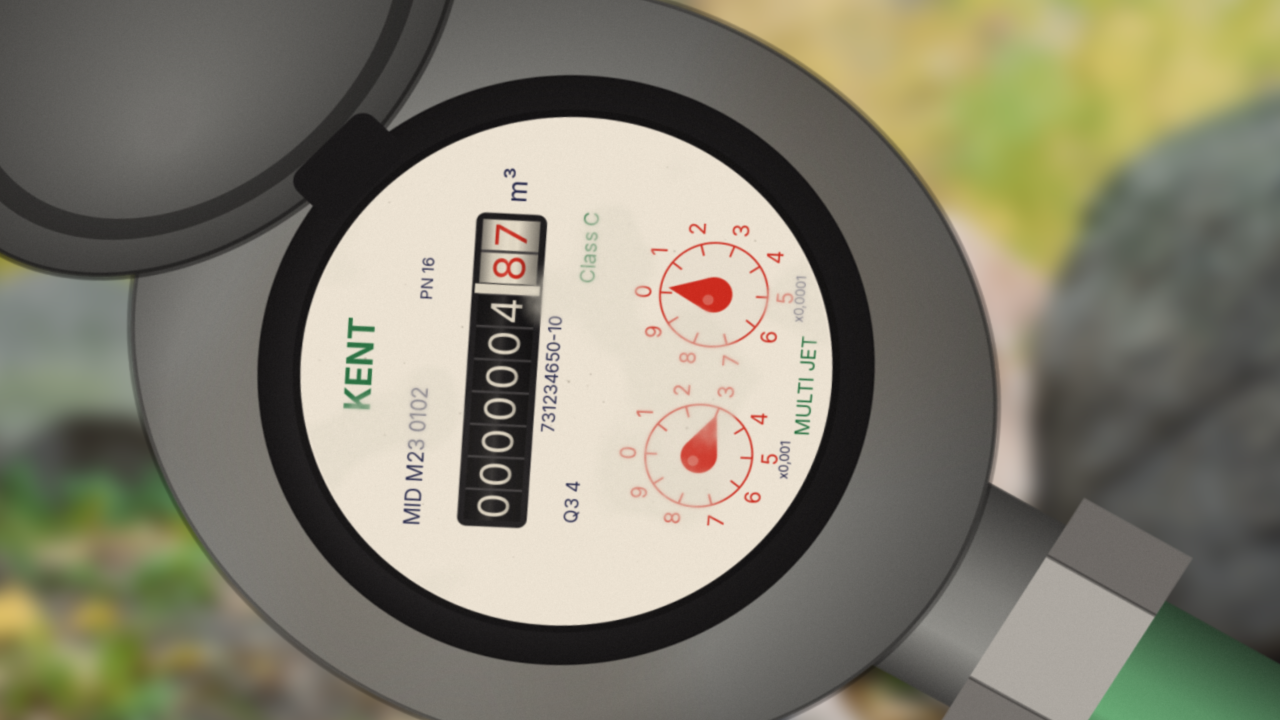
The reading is 4.8730 m³
